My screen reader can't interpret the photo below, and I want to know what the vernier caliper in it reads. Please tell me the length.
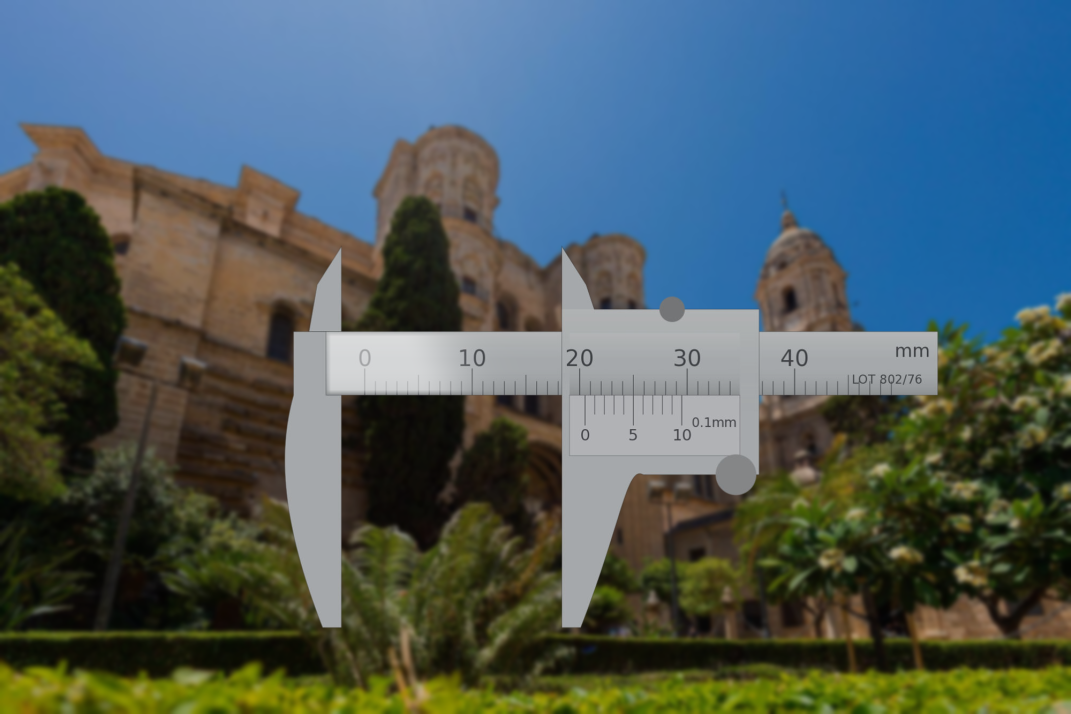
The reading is 20.5 mm
